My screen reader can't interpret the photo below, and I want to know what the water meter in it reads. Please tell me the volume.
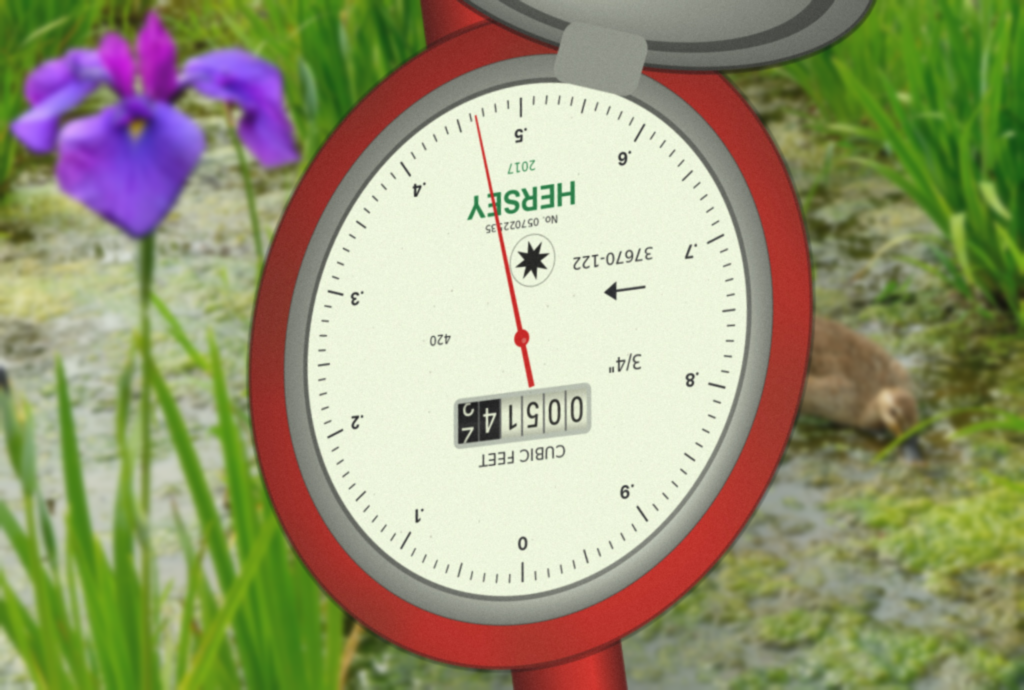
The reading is 5142.46 ft³
